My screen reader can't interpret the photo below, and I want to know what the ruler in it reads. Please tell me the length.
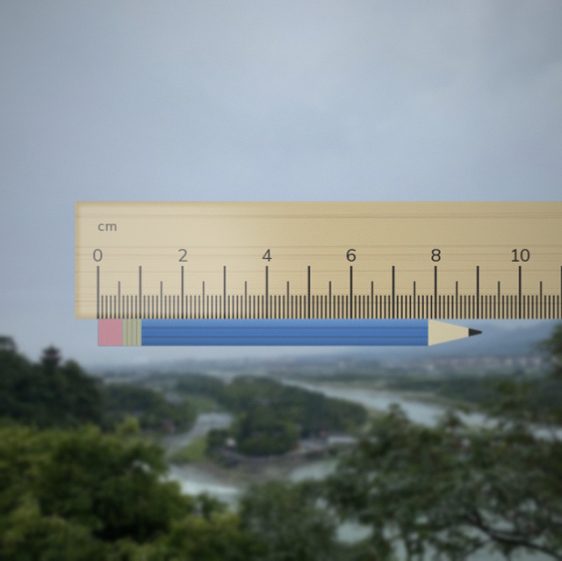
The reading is 9.1 cm
